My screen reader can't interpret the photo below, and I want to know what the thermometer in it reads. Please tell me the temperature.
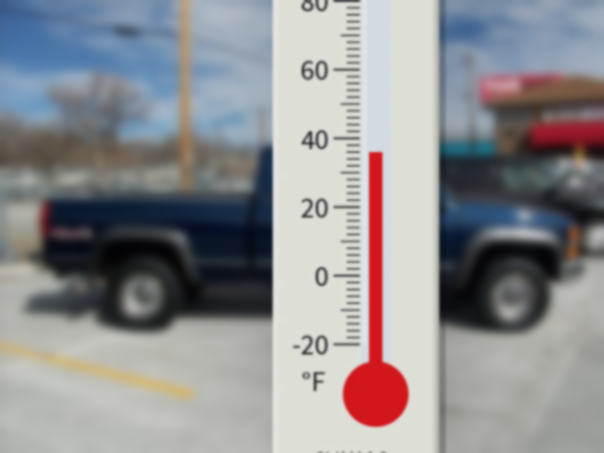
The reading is 36 °F
